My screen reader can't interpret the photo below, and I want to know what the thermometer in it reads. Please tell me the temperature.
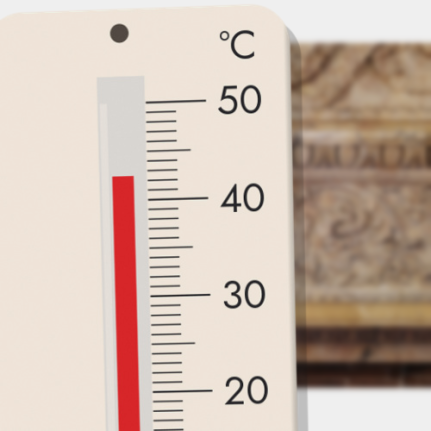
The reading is 42.5 °C
